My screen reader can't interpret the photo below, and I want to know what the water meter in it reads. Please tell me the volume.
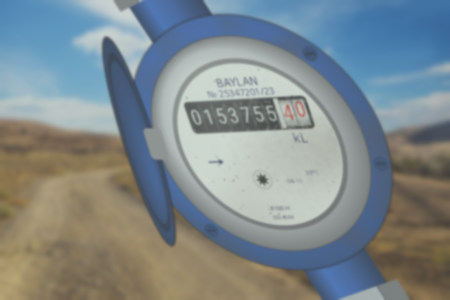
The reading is 153755.40 kL
